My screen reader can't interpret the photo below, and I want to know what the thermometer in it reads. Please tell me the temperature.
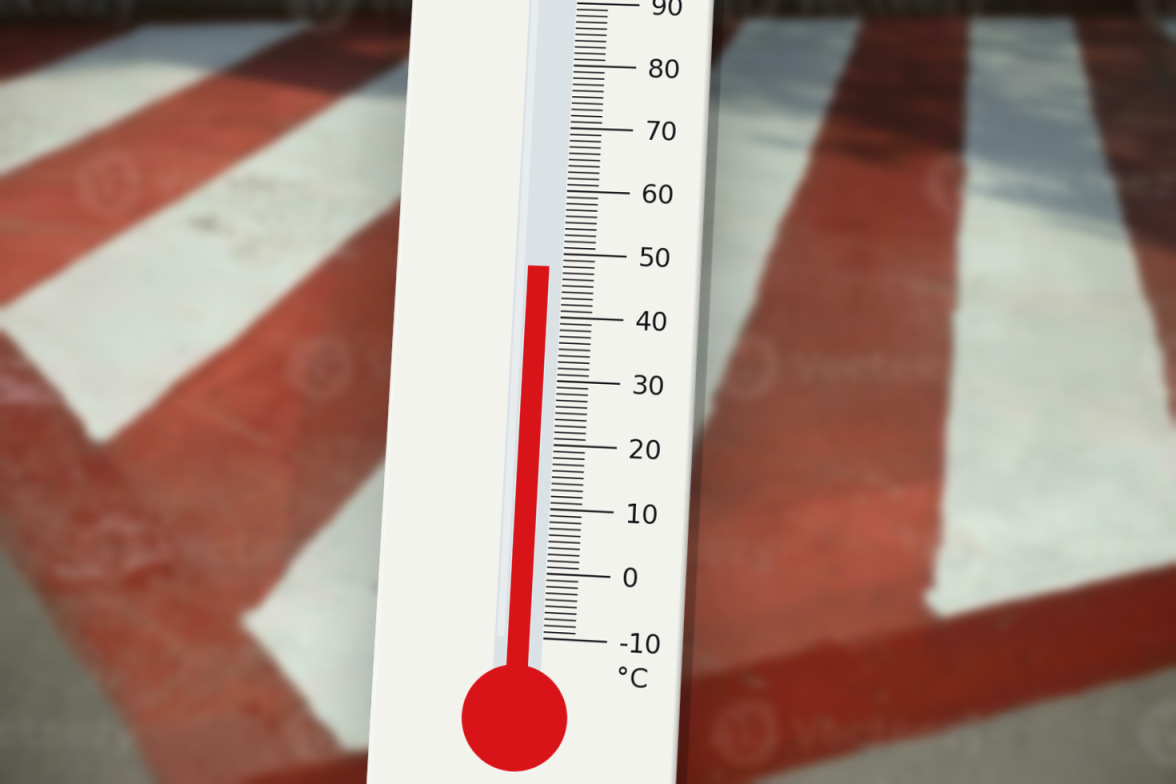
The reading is 48 °C
